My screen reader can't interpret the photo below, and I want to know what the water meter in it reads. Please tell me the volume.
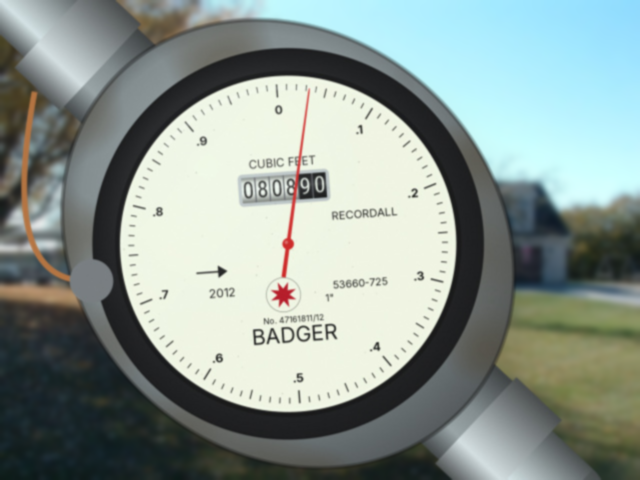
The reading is 80890.03 ft³
